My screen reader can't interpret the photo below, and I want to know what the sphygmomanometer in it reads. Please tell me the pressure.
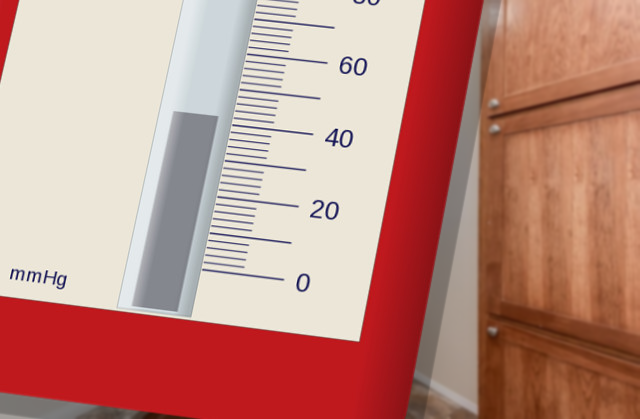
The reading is 42 mmHg
